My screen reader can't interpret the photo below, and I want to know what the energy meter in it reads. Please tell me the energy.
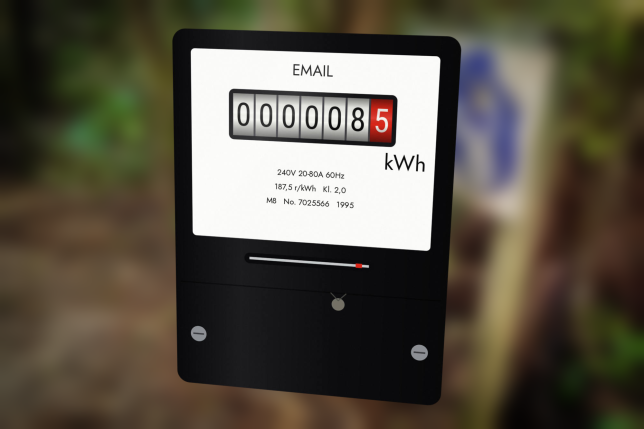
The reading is 8.5 kWh
